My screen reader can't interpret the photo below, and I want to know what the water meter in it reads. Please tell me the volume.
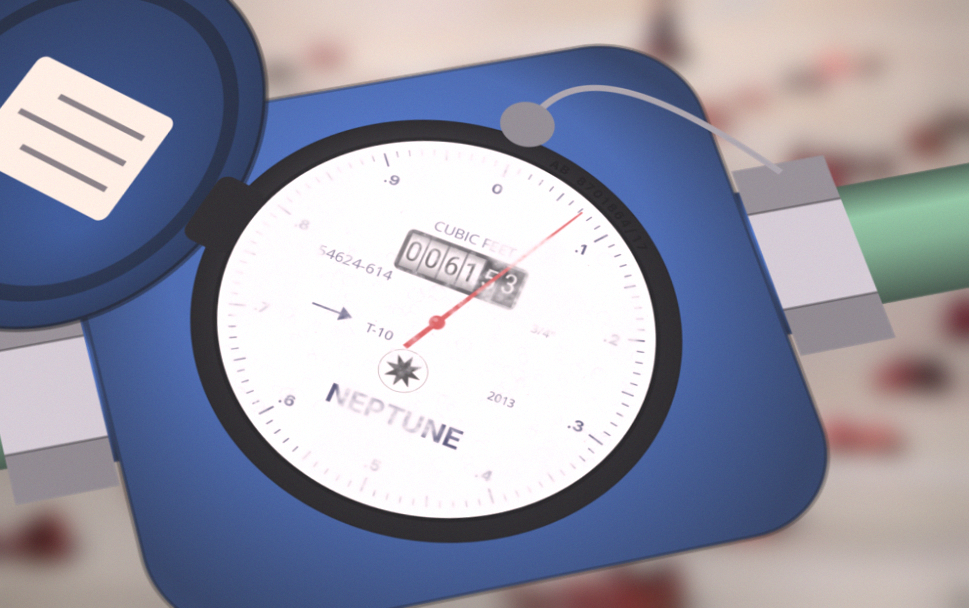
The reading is 6153.07 ft³
